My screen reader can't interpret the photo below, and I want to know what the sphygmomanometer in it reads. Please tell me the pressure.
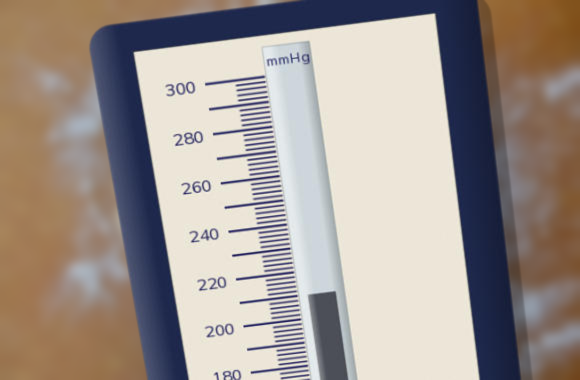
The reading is 210 mmHg
